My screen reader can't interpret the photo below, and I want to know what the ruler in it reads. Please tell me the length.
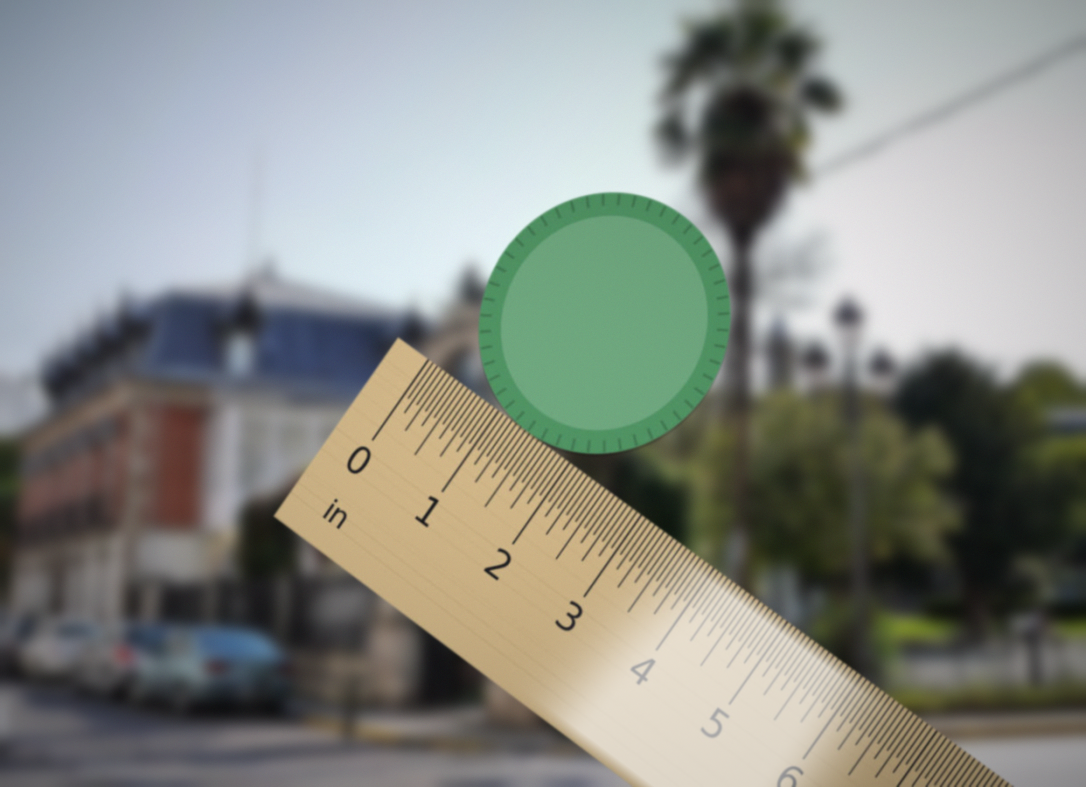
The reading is 2.8125 in
